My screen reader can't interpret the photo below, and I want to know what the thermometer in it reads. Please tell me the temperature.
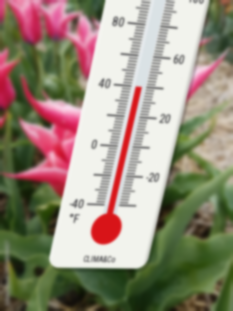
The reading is 40 °F
